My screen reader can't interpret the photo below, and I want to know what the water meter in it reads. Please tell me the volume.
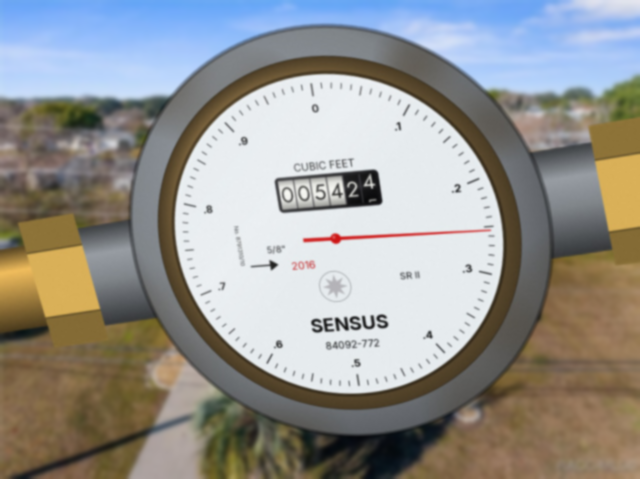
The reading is 5424.25 ft³
